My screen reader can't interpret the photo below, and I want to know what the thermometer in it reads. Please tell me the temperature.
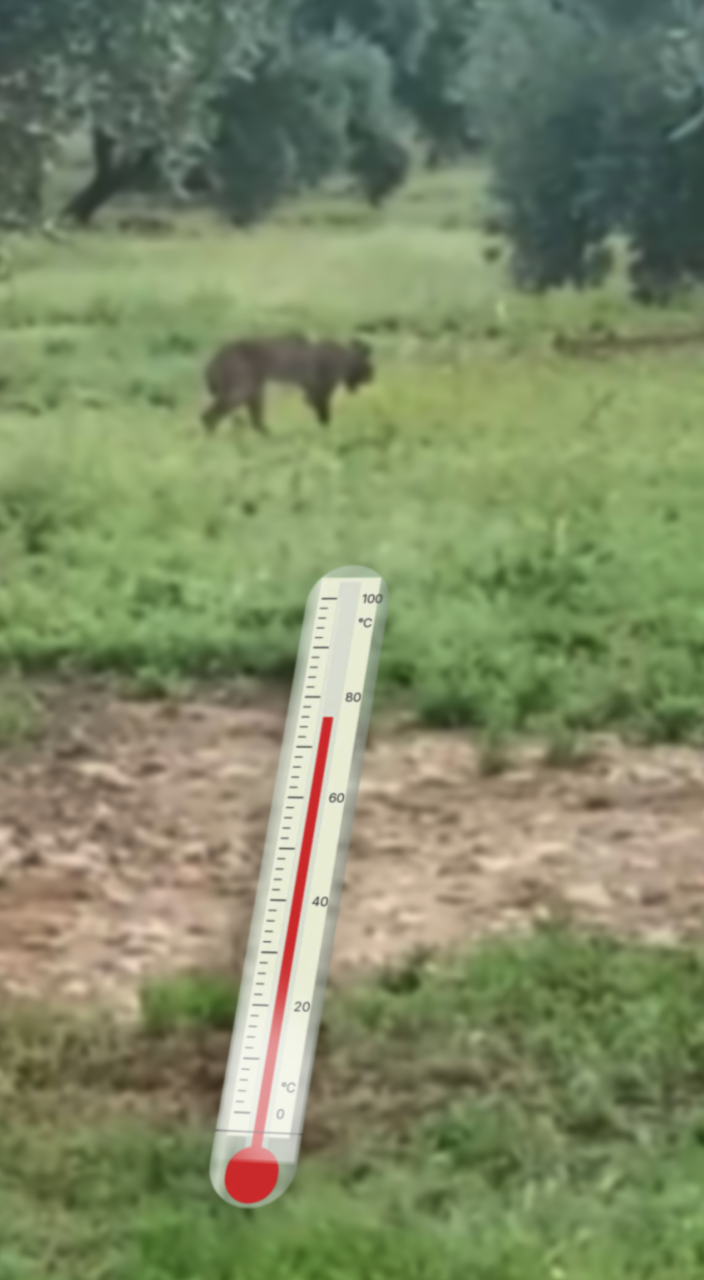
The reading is 76 °C
